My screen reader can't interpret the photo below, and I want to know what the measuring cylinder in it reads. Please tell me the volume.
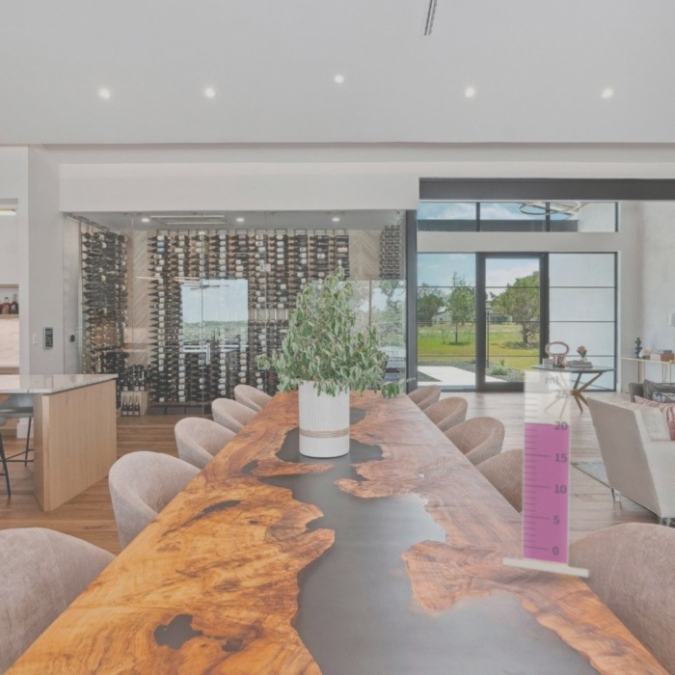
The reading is 20 mL
